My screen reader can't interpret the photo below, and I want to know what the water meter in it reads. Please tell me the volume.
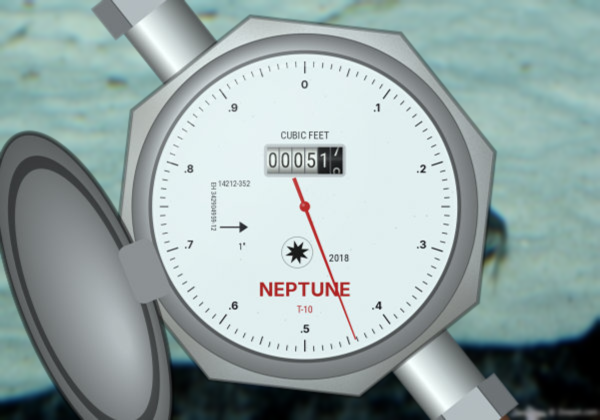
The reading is 517.44 ft³
